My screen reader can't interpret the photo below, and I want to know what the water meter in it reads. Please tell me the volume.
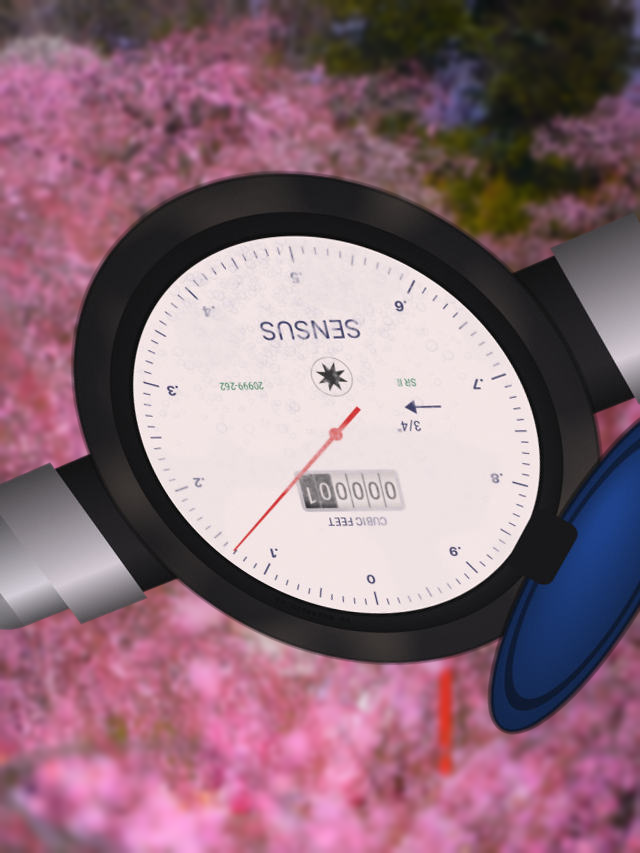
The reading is 1.13 ft³
